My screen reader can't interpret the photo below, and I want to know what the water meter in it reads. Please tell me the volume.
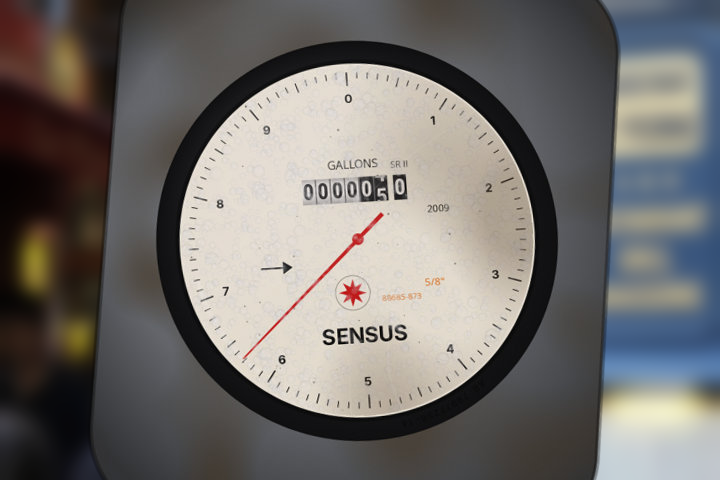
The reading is 46.3 gal
